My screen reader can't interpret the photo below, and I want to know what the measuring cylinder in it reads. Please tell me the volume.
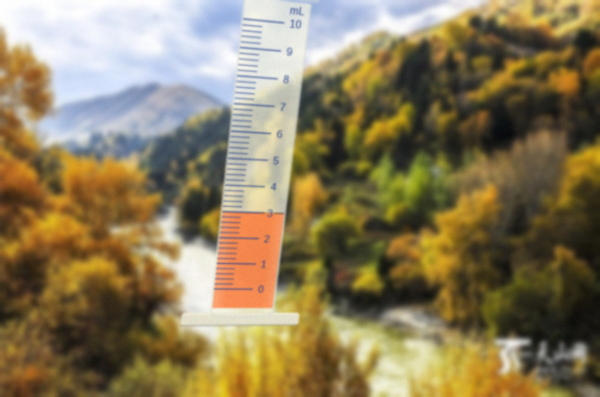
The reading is 3 mL
